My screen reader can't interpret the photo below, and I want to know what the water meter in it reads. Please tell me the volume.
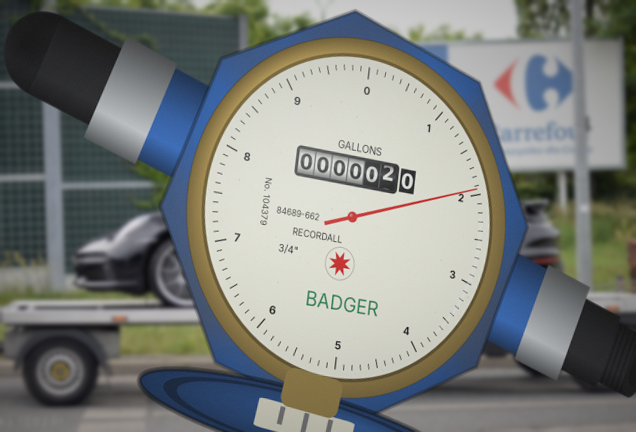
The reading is 21.9 gal
